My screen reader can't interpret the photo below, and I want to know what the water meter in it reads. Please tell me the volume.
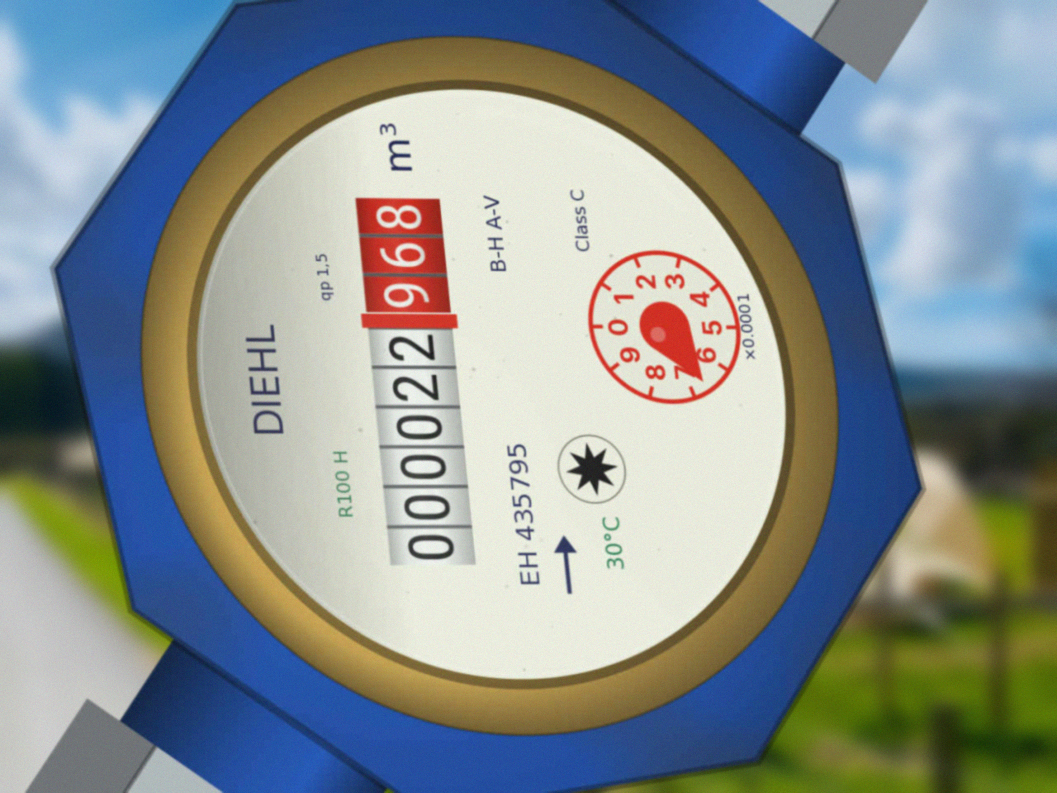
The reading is 22.9686 m³
